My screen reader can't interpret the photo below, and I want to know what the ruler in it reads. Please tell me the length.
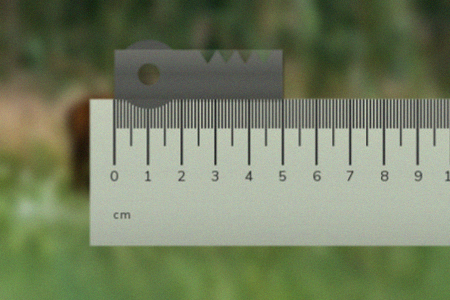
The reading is 5 cm
